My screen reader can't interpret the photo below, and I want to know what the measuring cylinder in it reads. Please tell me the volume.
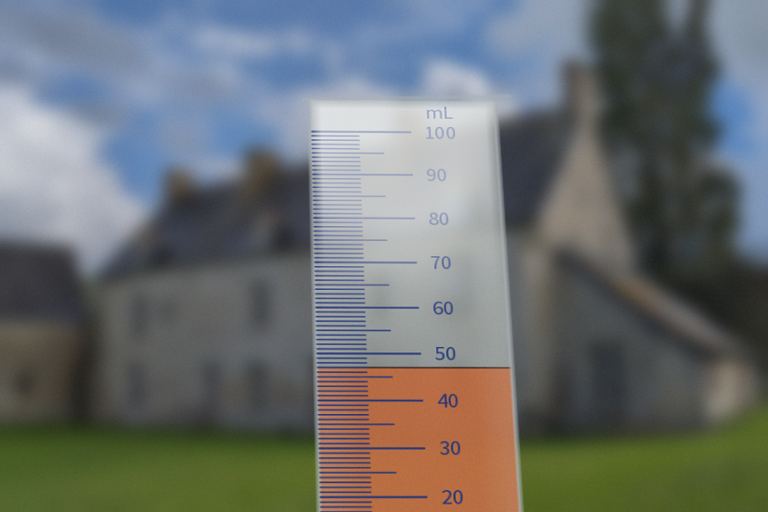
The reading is 47 mL
